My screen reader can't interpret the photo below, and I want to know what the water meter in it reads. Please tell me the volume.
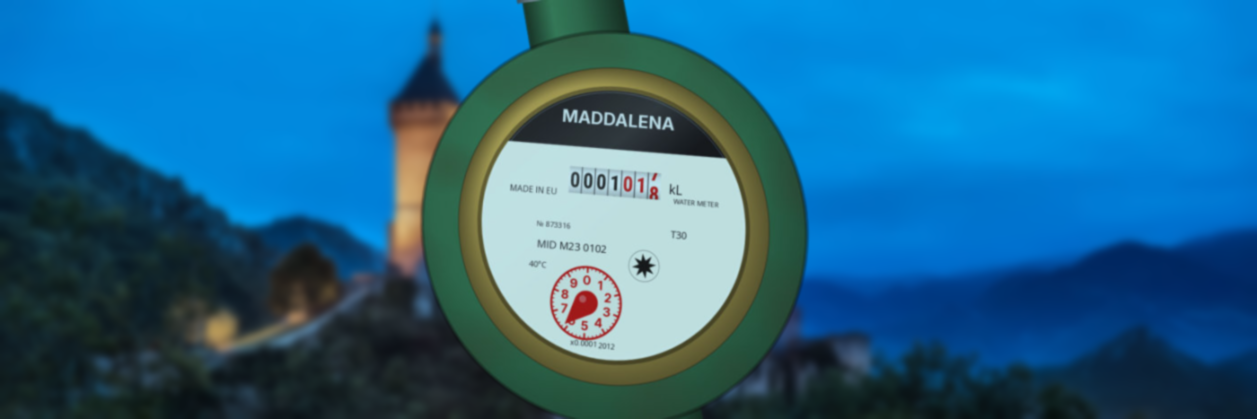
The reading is 1.0176 kL
